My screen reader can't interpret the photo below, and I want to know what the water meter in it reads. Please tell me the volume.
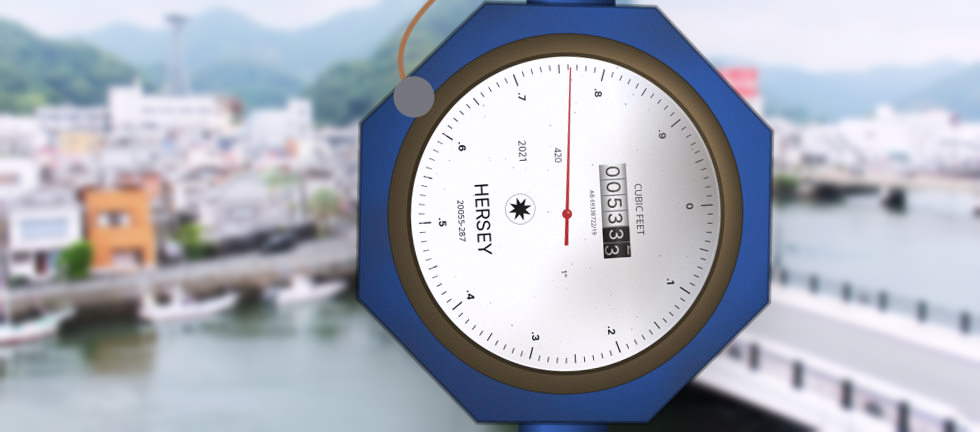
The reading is 5332.76 ft³
